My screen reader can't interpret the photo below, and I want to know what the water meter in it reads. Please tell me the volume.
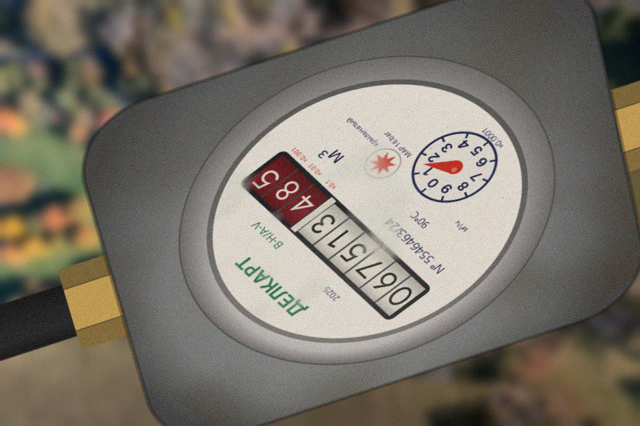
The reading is 67513.4851 m³
